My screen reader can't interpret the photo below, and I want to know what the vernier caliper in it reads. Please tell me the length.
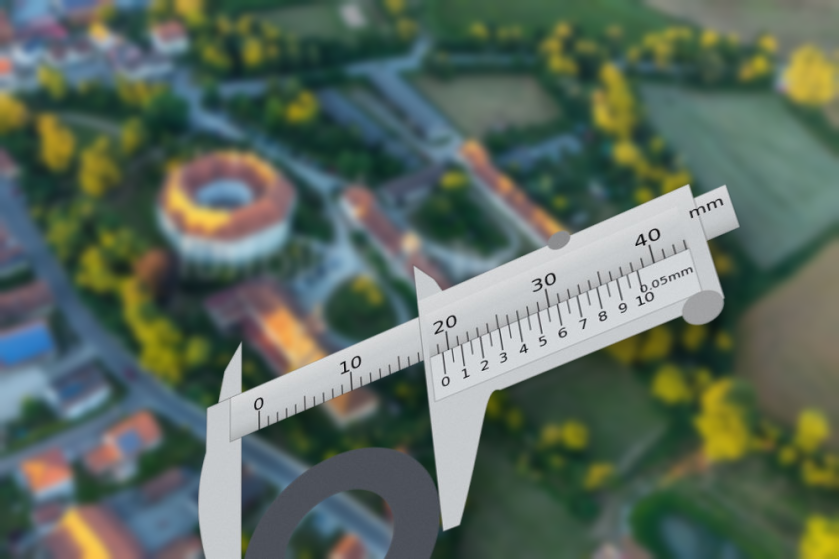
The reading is 19.4 mm
